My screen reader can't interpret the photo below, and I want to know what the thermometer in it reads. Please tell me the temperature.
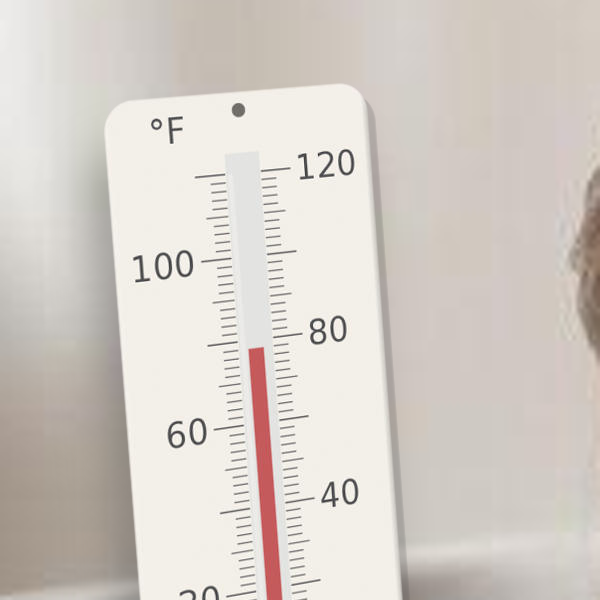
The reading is 78 °F
